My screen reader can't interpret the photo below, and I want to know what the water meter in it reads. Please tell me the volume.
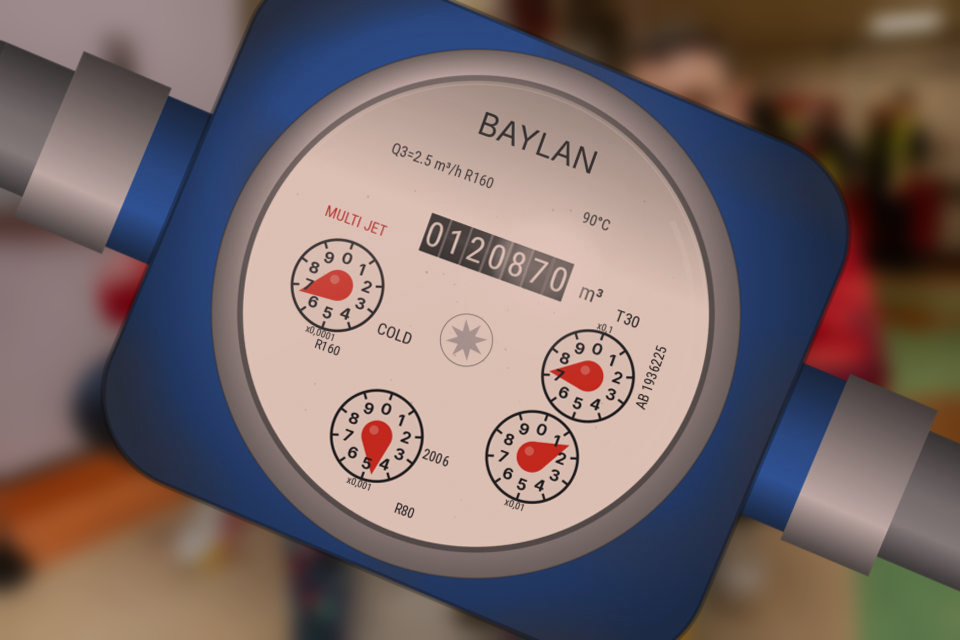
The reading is 120870.7146 m³
